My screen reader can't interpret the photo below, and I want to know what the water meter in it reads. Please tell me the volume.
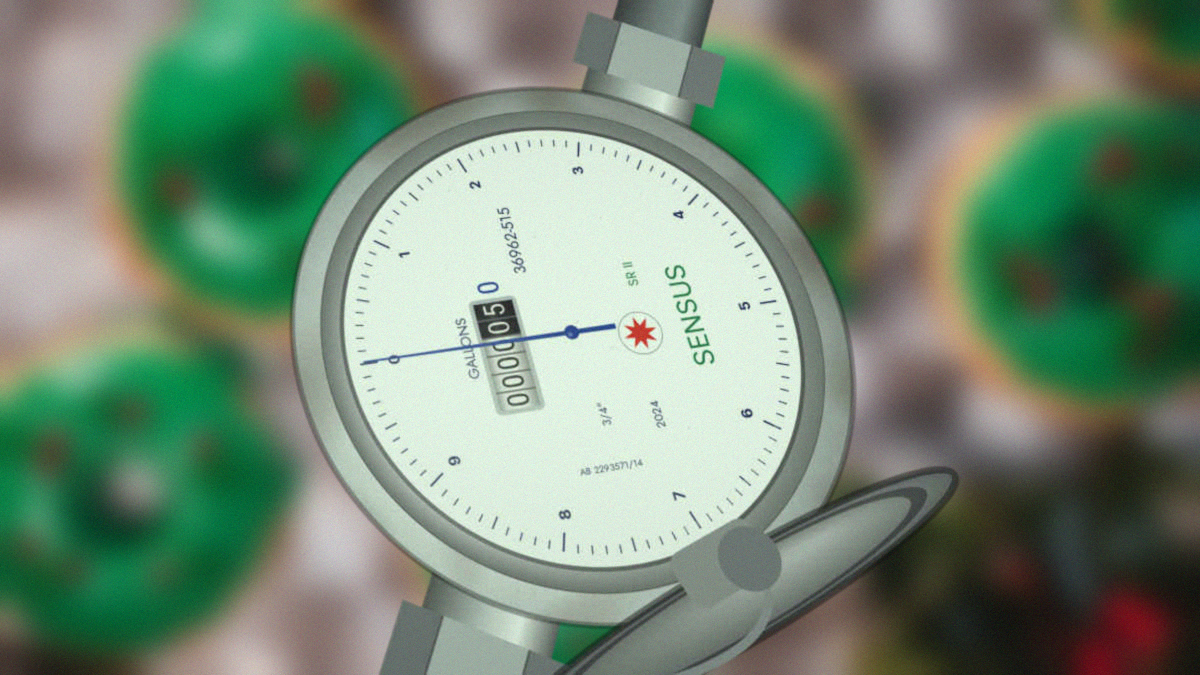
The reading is 50.0 gal
